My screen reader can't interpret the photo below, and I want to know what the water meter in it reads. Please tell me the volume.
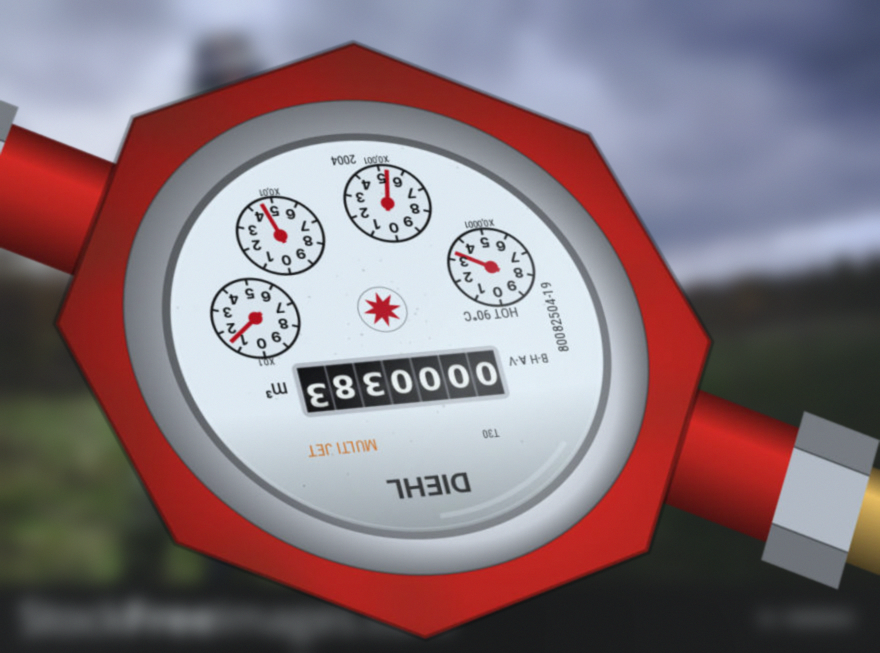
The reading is 383.1453 m³
